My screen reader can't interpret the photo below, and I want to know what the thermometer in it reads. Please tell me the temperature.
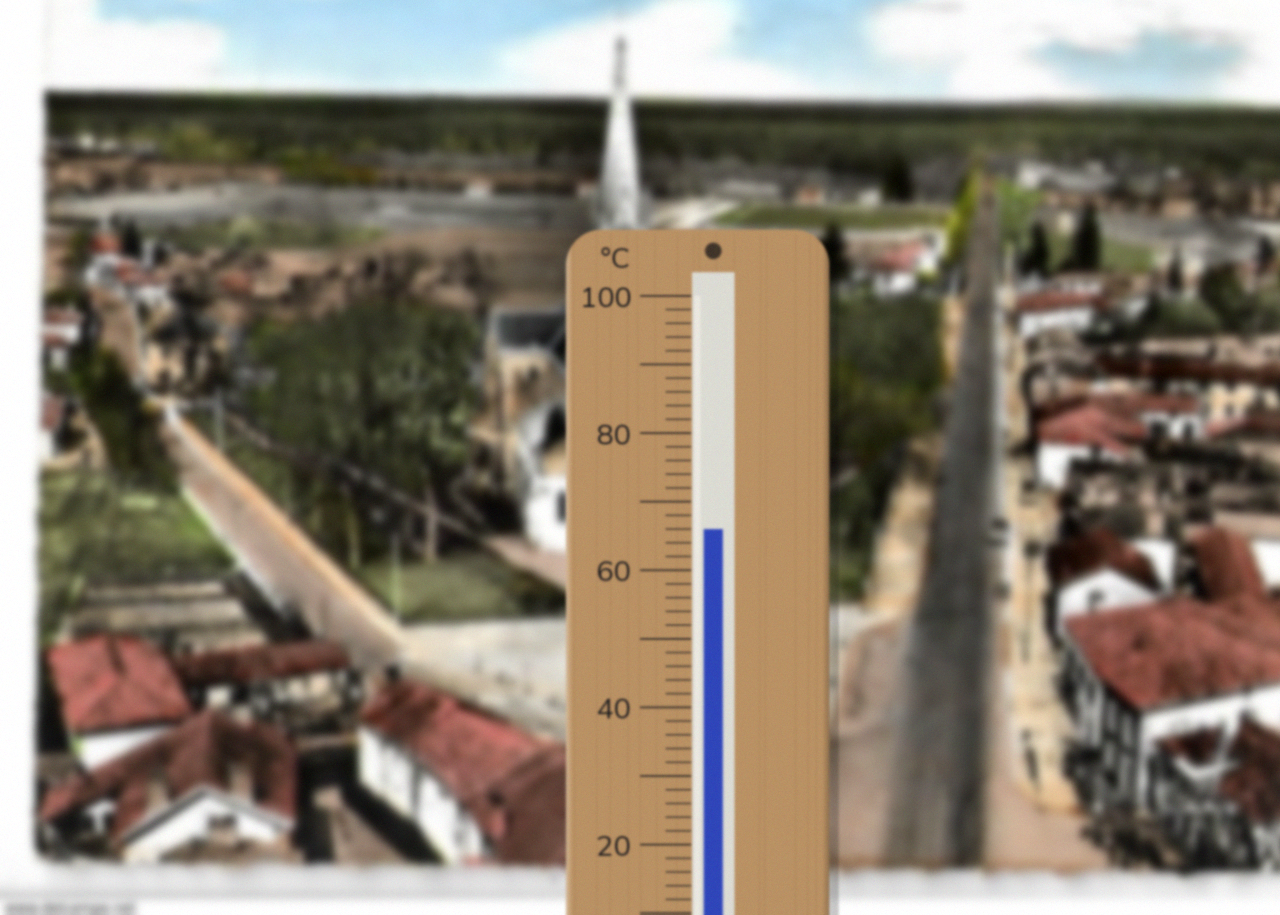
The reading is 66 °C
